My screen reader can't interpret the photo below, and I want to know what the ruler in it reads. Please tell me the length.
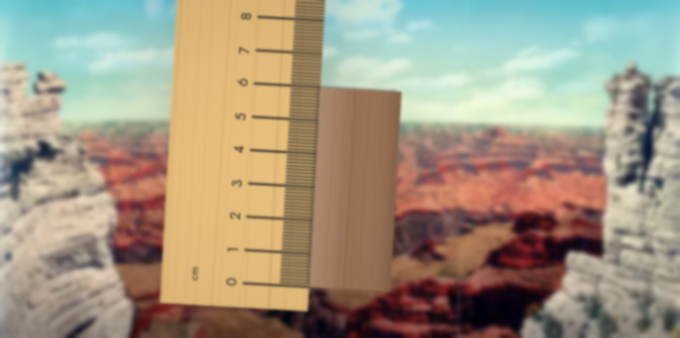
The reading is 6 cm
